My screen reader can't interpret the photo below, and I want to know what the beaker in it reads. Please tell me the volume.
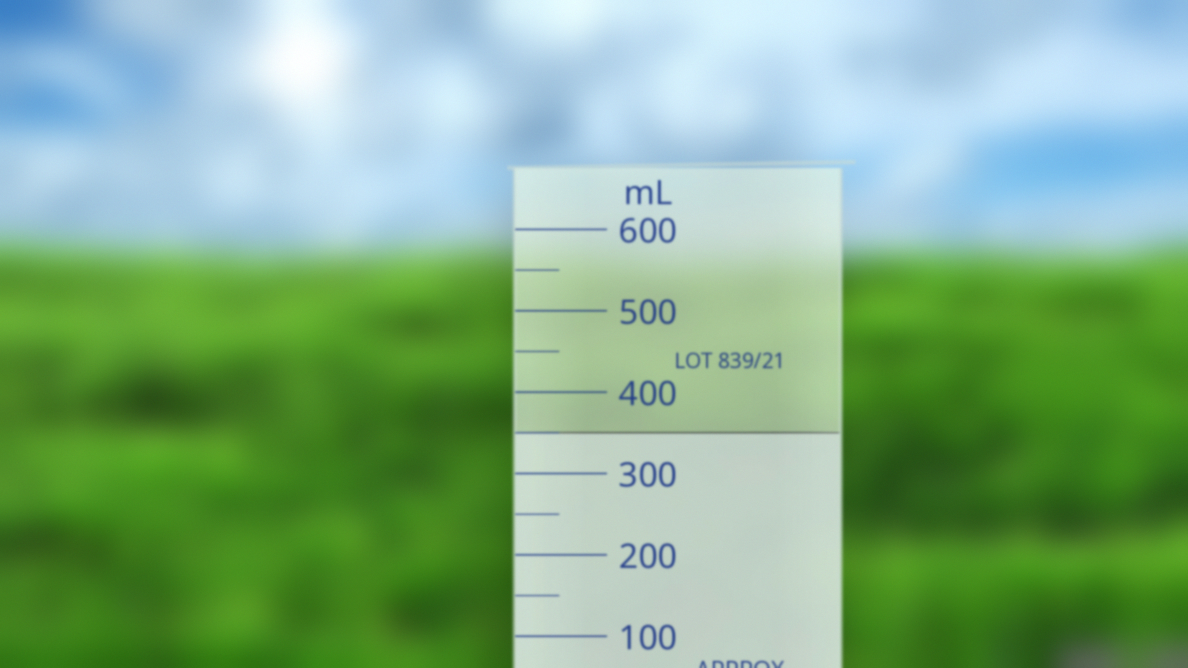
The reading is 350 mL
